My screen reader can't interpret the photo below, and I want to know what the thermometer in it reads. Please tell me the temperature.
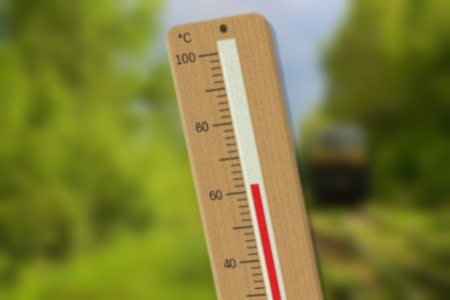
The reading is 62 °C
